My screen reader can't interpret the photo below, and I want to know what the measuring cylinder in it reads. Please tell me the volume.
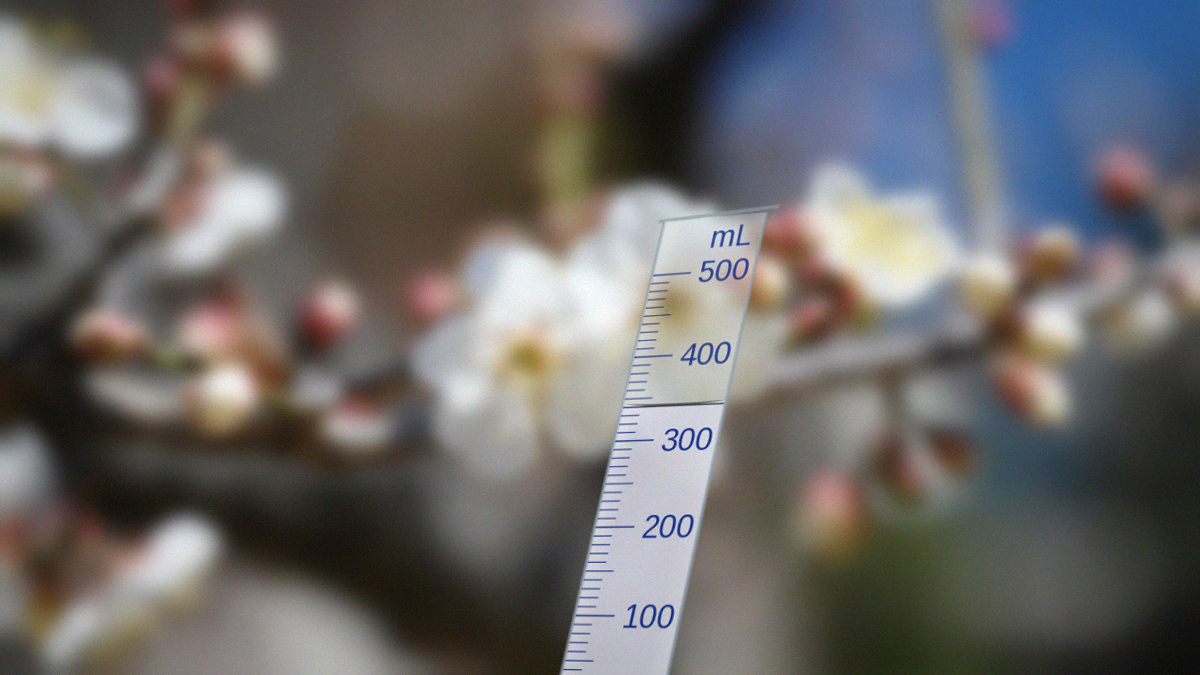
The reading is 340 mL
